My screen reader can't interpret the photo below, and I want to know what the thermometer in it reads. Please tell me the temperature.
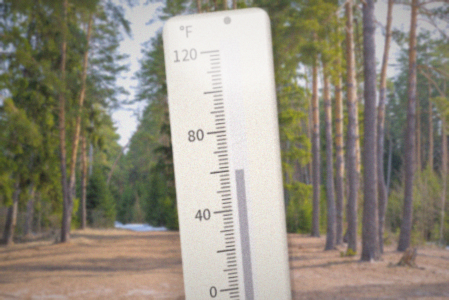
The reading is 60 °F
